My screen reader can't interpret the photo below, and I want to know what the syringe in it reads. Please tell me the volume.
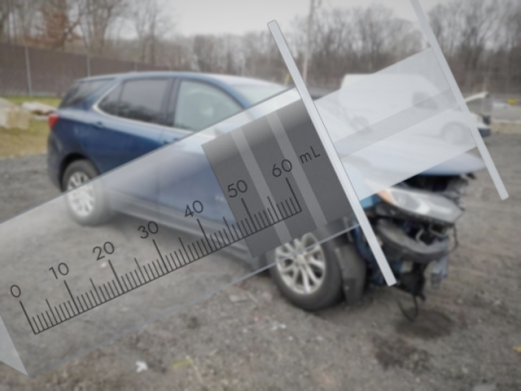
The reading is 47 mL
